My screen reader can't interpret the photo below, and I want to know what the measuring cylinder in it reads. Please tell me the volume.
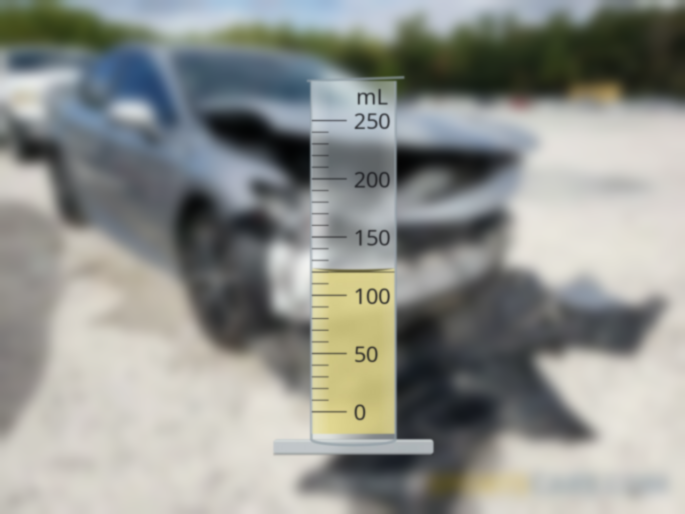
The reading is 120 mL
